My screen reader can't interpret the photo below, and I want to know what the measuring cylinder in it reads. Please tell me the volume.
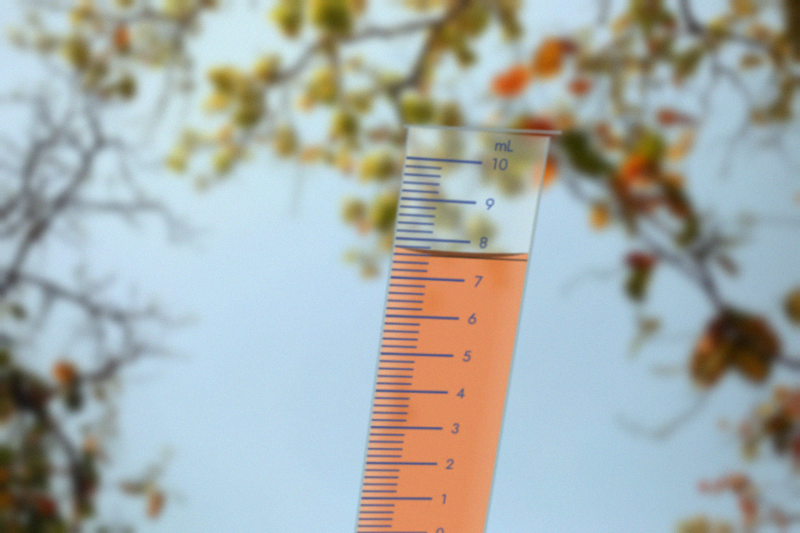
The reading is 7.6 mL
